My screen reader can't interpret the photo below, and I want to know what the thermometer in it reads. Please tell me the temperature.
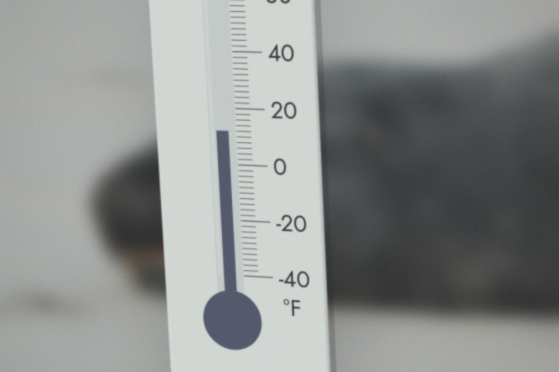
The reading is 12 °F
